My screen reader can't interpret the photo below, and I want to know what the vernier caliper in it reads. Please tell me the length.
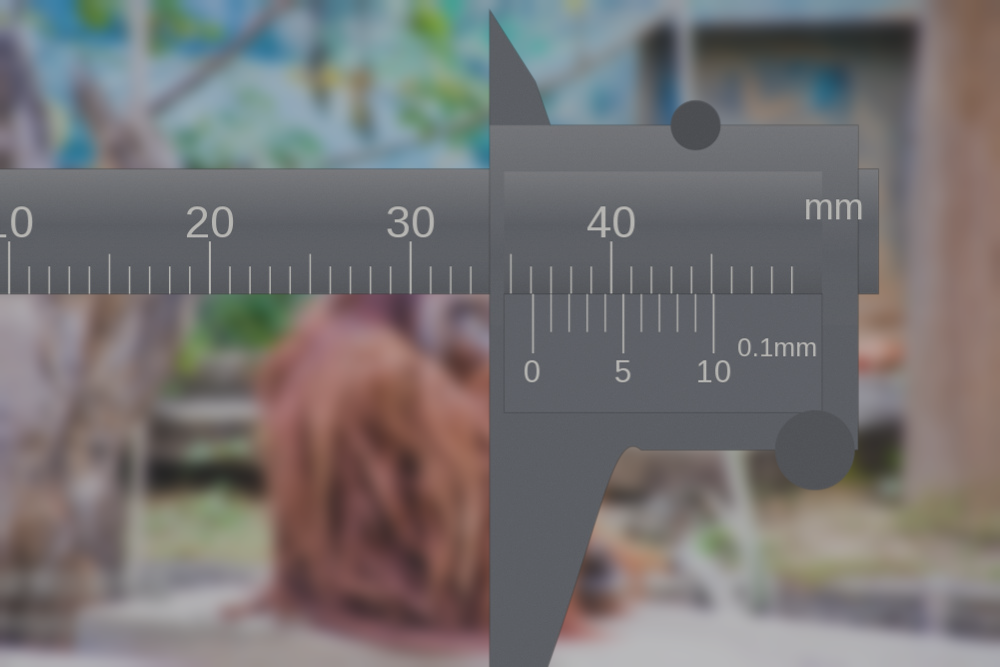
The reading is 36.1 mm
